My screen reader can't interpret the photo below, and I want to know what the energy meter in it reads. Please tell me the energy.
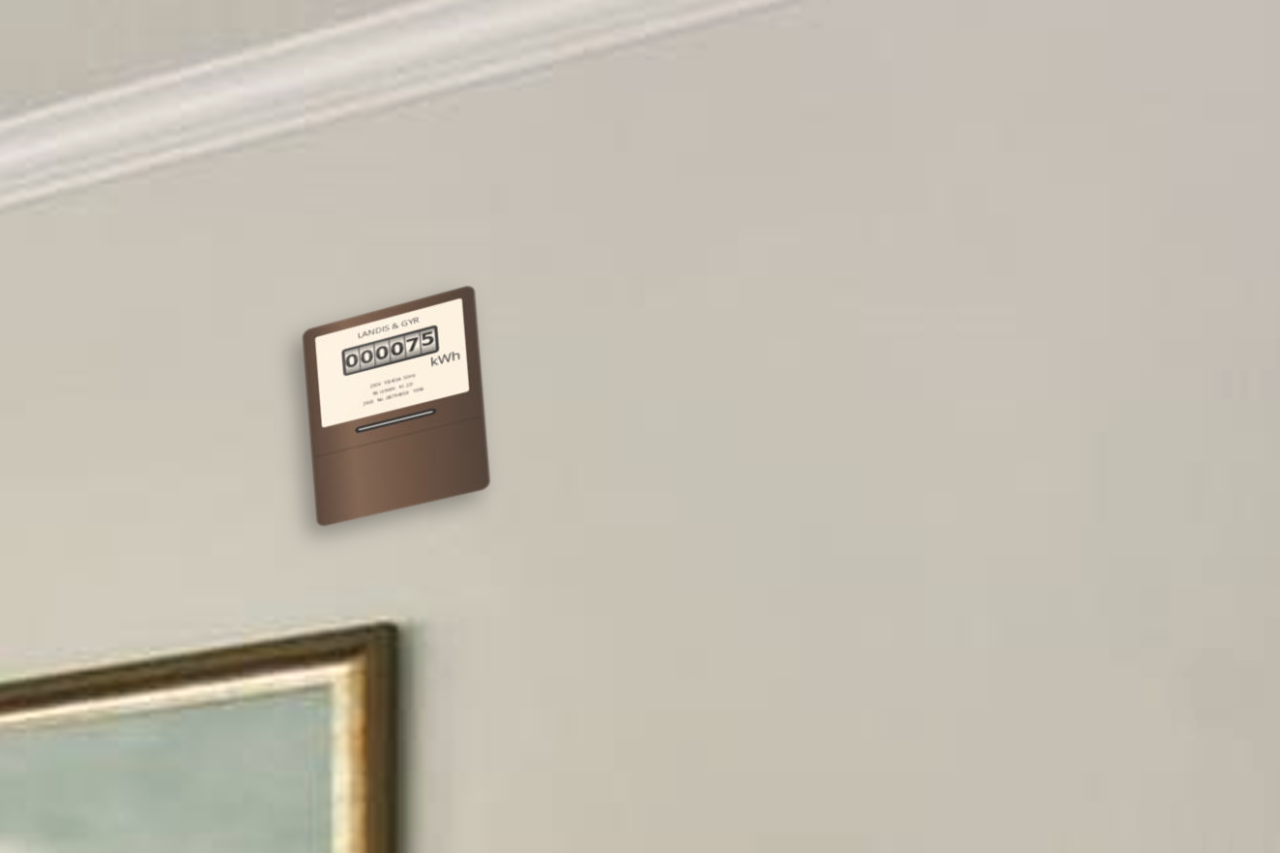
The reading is 75 kWh
